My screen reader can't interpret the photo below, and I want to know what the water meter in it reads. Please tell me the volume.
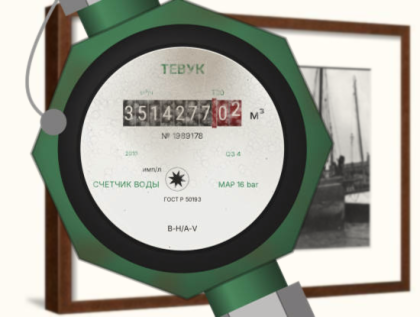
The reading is 3514277.02 m³
